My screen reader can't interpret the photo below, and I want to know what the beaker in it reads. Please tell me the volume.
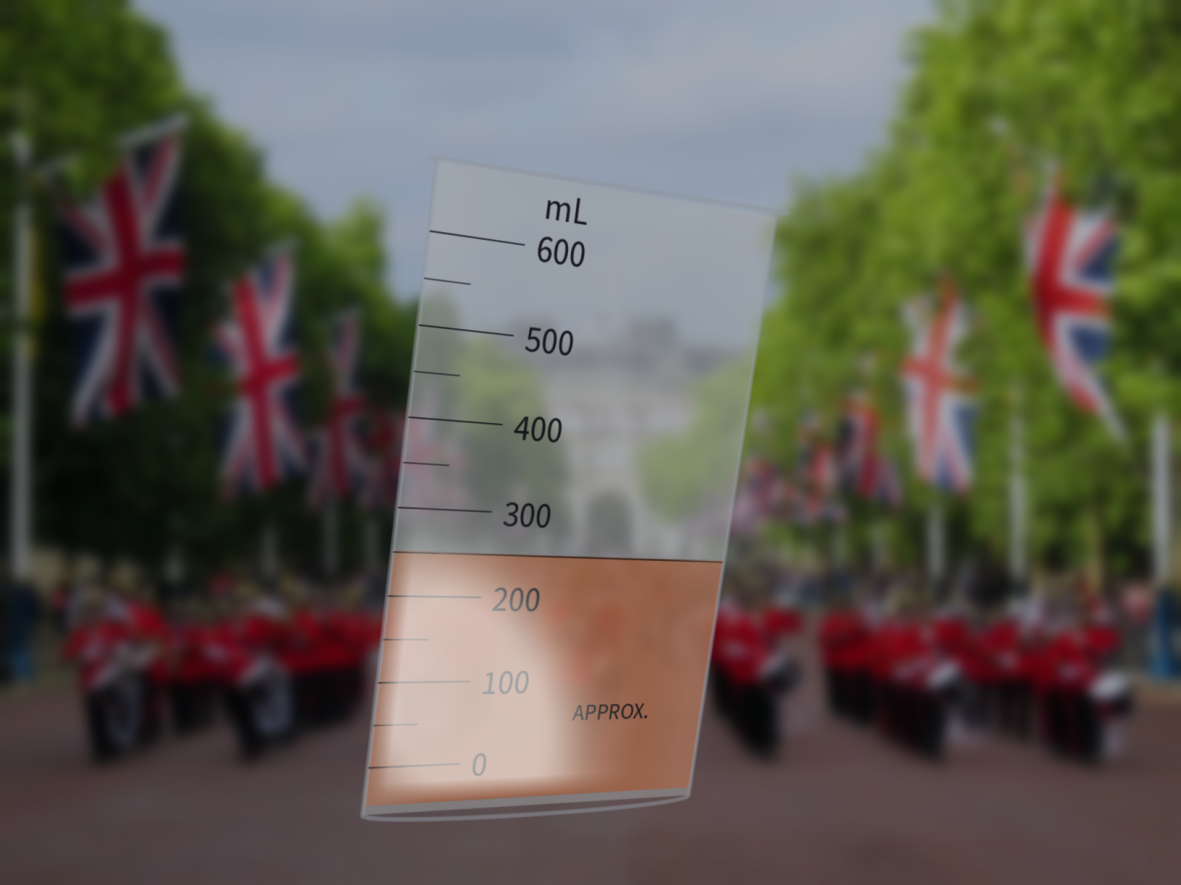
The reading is 250 mL
